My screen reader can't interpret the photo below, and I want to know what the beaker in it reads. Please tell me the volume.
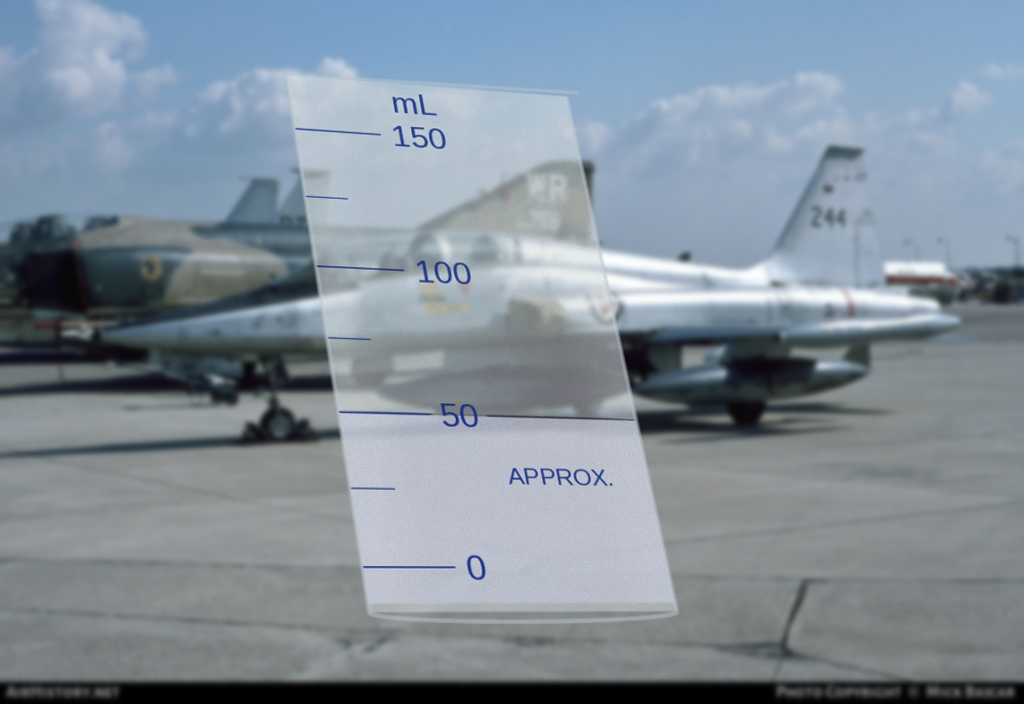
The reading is 50 mL
